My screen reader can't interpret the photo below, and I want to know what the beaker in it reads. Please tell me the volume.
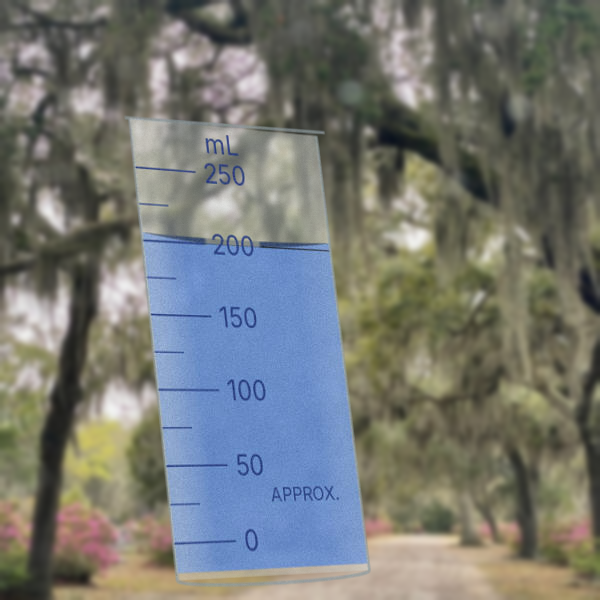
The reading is 200 mL
